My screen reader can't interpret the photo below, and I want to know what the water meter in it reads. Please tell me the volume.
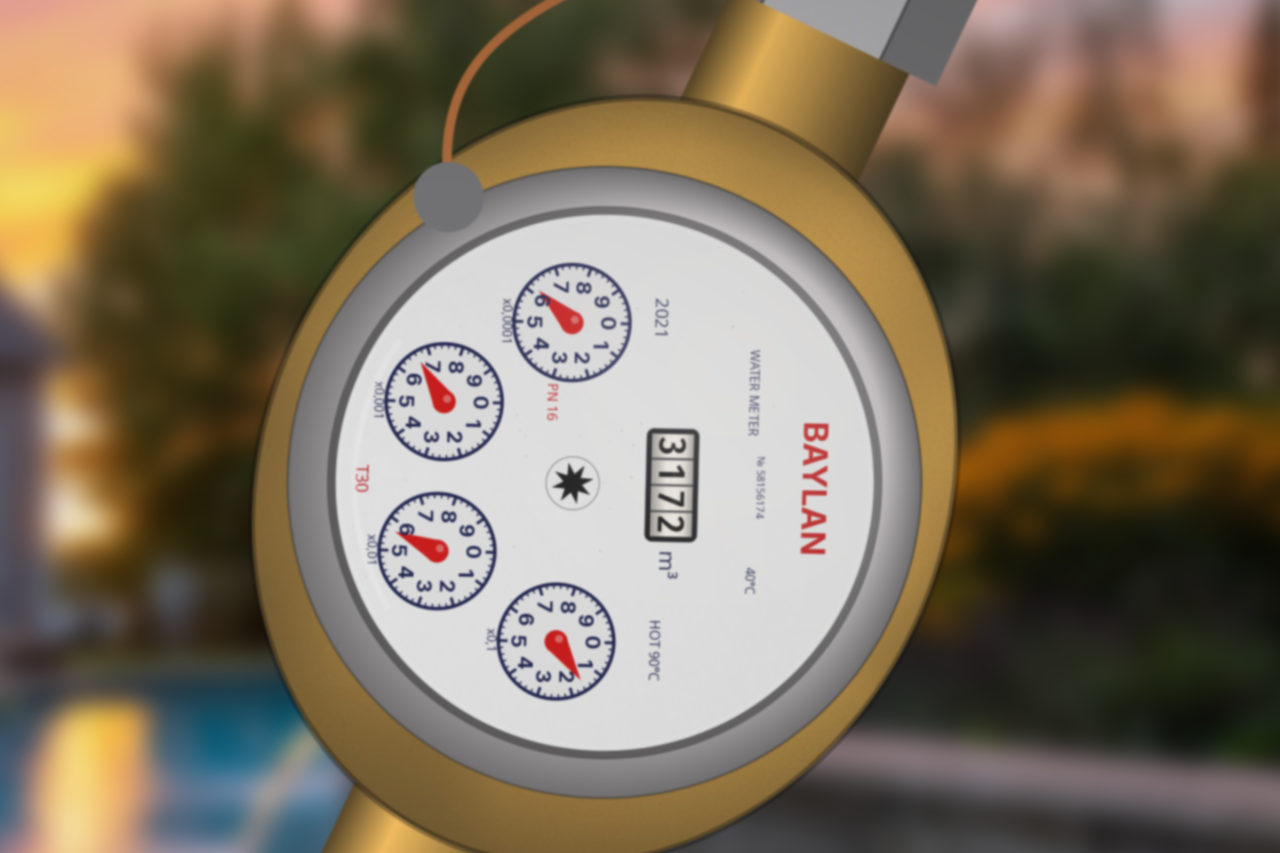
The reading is 3172.1566 m³
